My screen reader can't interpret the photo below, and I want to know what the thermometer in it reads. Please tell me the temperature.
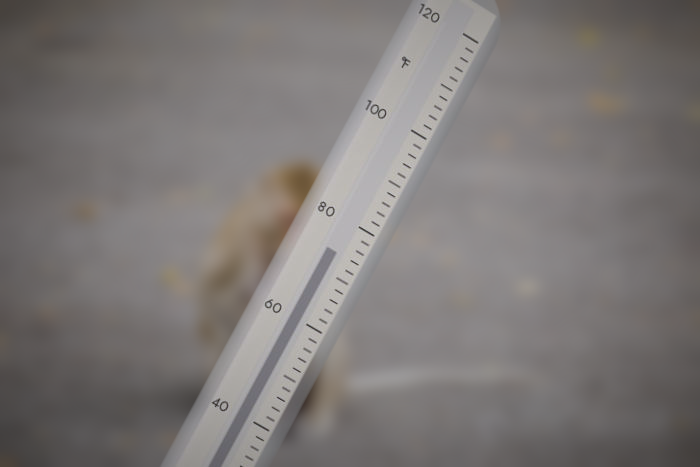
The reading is 74 °F
